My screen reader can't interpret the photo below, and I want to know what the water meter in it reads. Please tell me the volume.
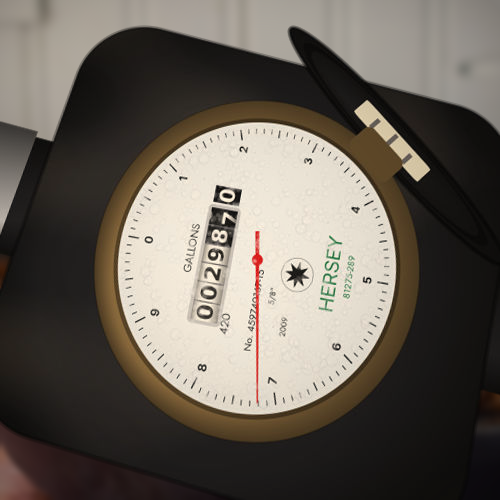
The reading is 29867.2 gal
